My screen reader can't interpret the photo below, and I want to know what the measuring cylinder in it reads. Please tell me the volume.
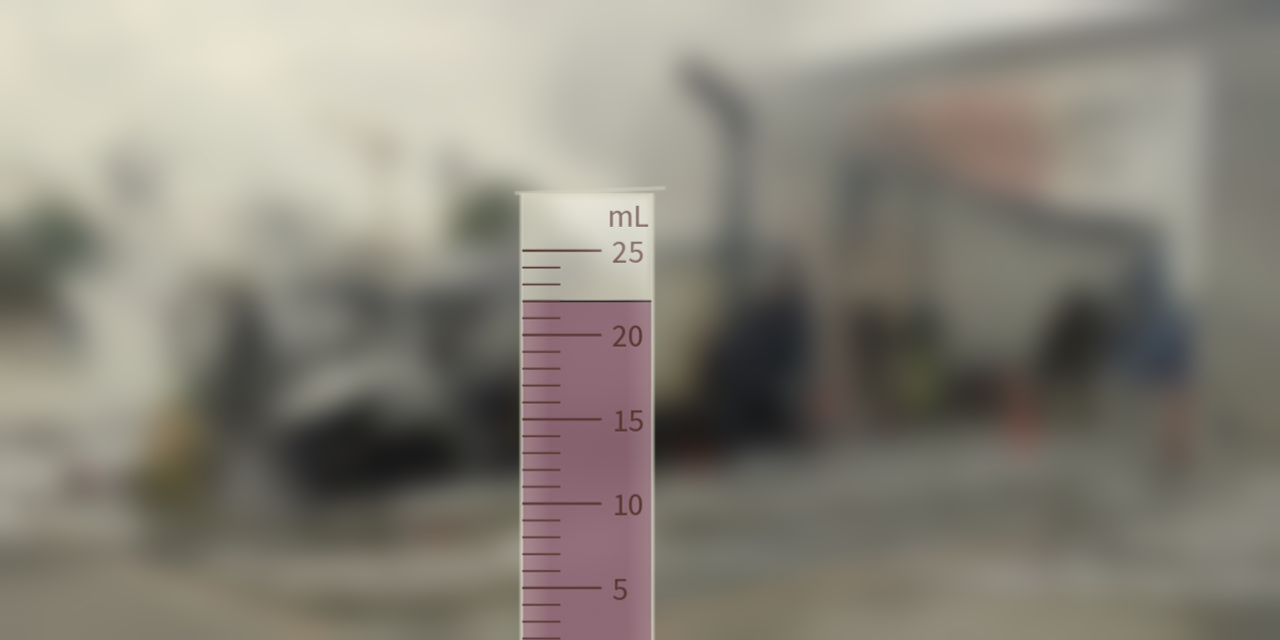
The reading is 22 mL
